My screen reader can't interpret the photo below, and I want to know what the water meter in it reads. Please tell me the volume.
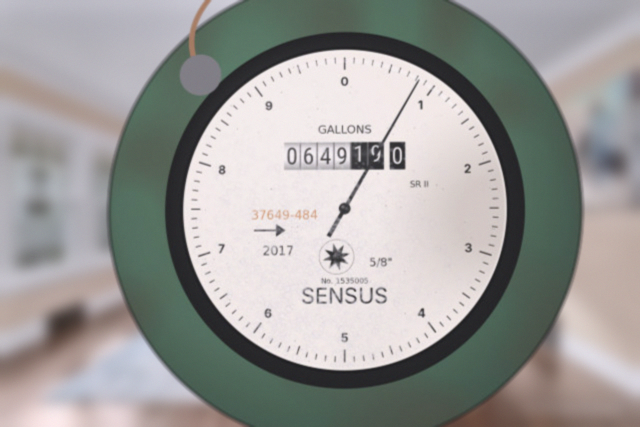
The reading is 649190.8 gal
